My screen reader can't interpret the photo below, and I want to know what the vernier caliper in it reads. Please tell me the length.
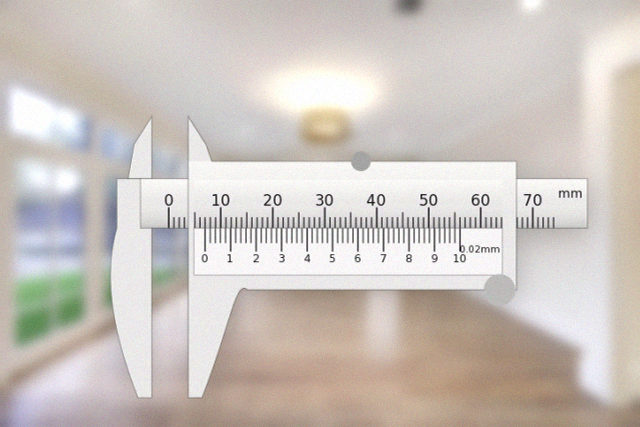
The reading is 7.0 mm
